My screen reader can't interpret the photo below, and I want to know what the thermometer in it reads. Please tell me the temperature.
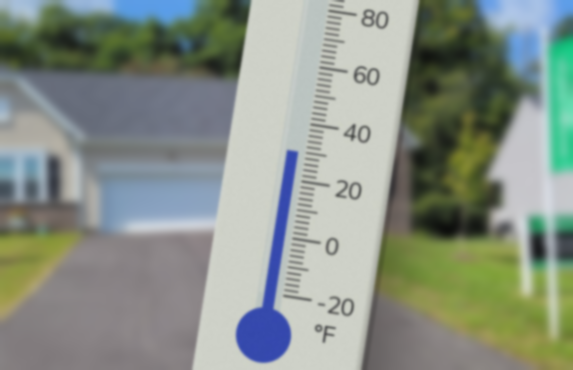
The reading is 30 °F
